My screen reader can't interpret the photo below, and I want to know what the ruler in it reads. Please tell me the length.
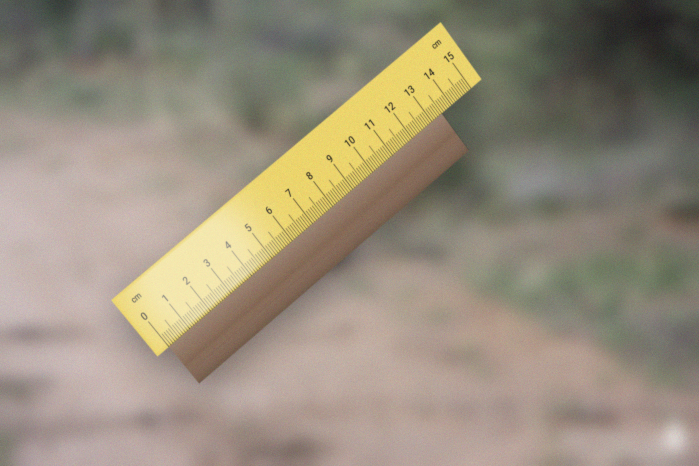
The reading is 13.5 cm
